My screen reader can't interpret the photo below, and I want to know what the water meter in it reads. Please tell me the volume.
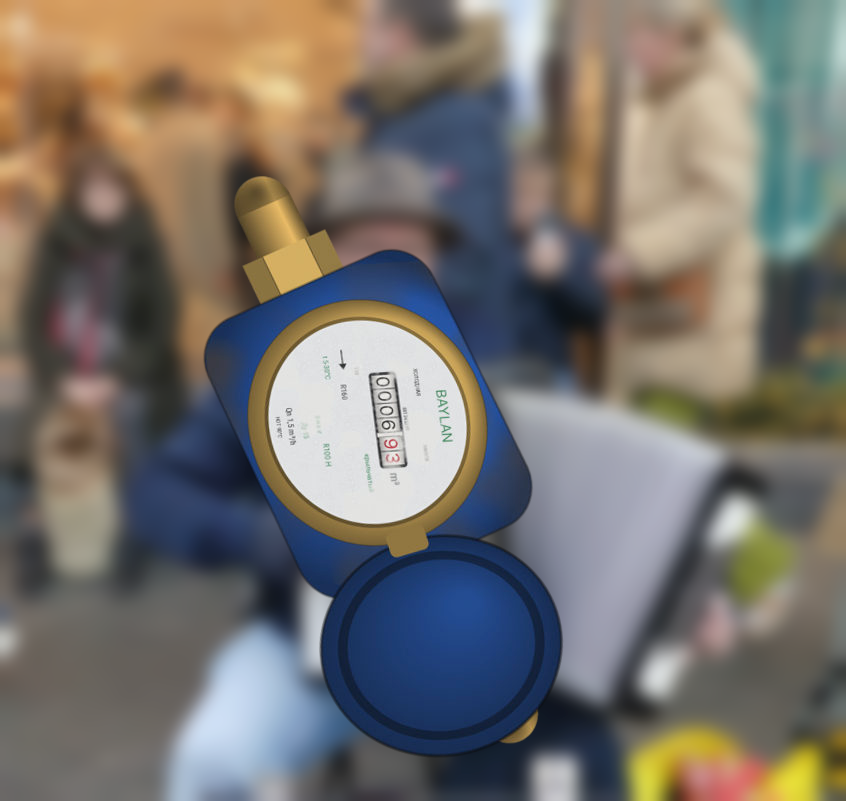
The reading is 6.93 m³
